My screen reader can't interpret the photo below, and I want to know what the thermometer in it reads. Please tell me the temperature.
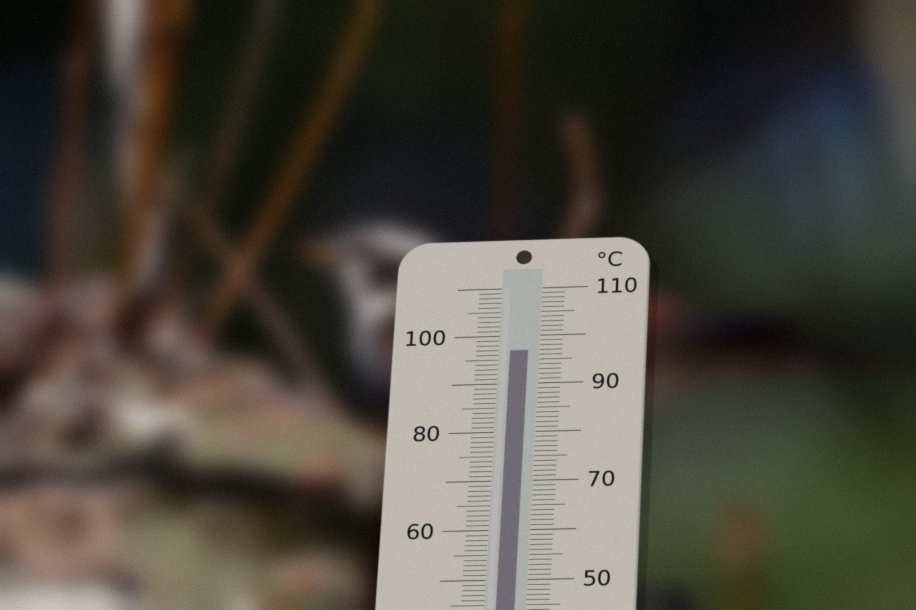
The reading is 97 °C
